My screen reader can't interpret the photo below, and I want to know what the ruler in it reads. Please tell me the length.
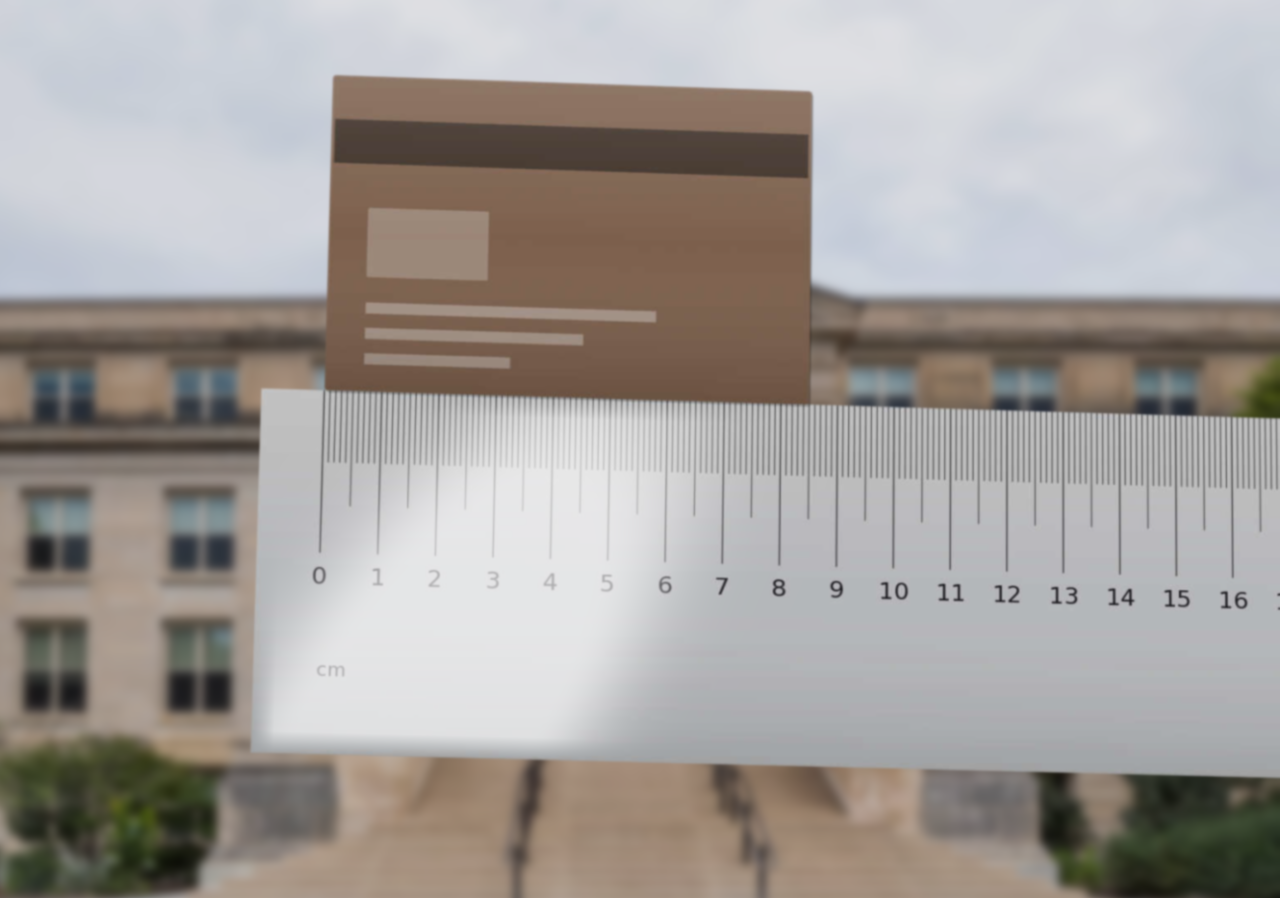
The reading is 8.5 cm
